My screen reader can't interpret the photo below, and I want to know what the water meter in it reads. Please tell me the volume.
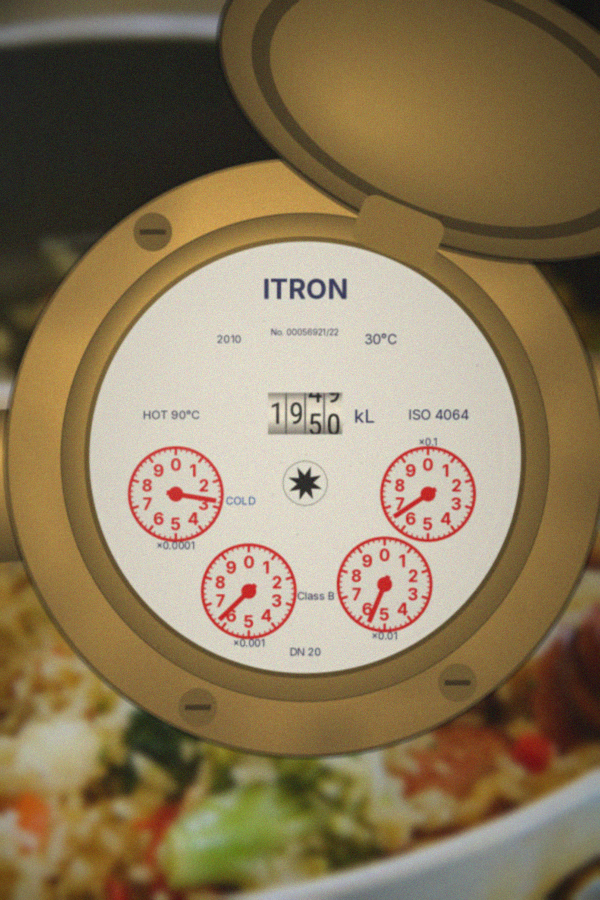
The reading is 1949.6562 kL
